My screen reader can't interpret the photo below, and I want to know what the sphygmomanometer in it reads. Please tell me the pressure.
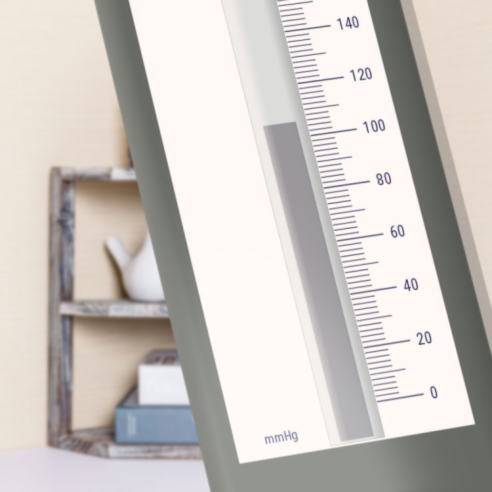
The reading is 106 mmHg
